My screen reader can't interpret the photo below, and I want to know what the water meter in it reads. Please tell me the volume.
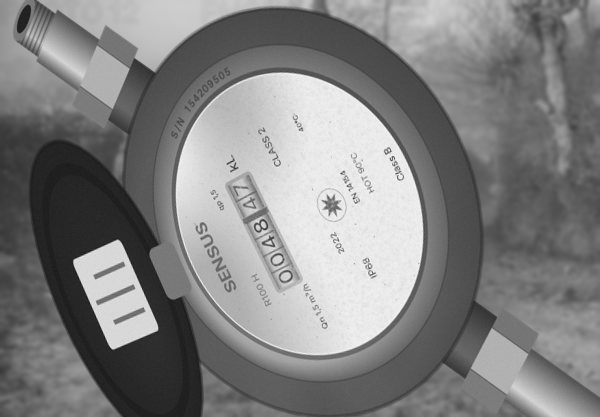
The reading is 48.47 kL
